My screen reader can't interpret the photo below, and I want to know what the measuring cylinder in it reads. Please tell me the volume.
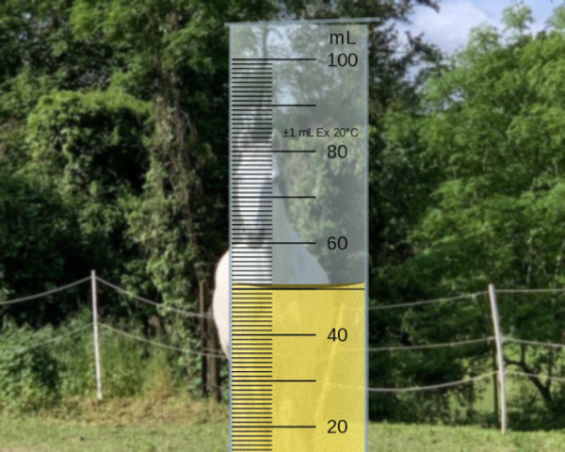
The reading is 50 mL
